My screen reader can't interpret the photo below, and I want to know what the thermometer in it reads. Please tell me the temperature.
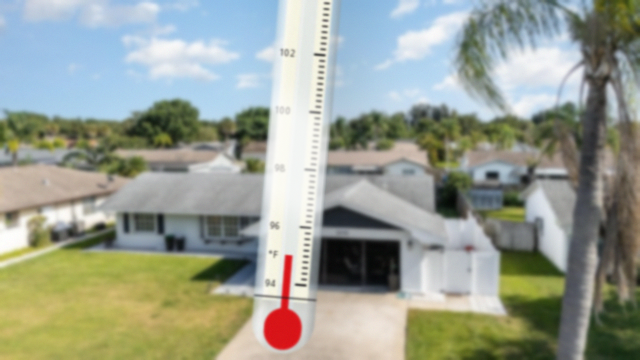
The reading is 95 °F
